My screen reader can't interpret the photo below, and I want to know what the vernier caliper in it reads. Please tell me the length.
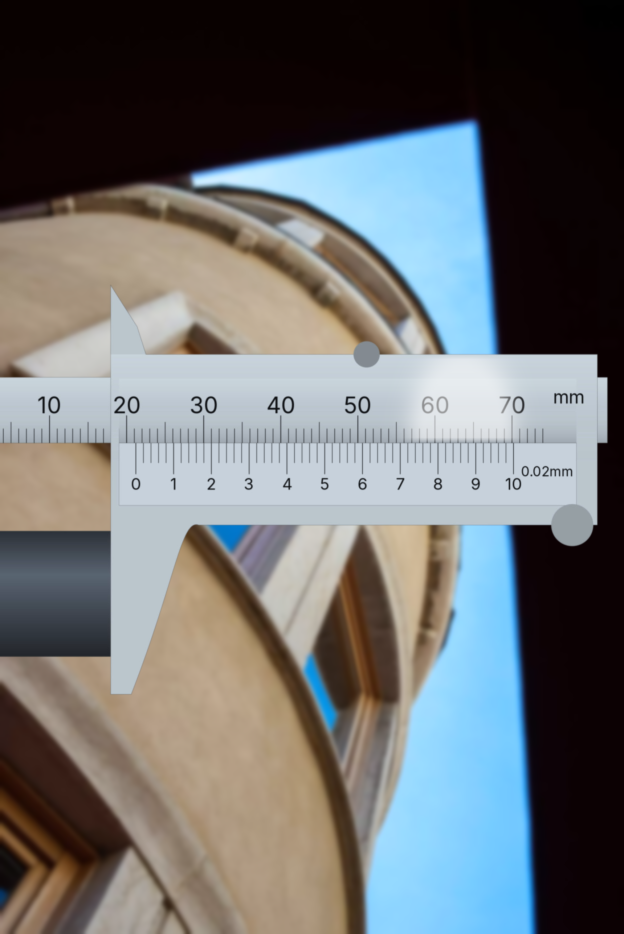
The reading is 21.2 mm
